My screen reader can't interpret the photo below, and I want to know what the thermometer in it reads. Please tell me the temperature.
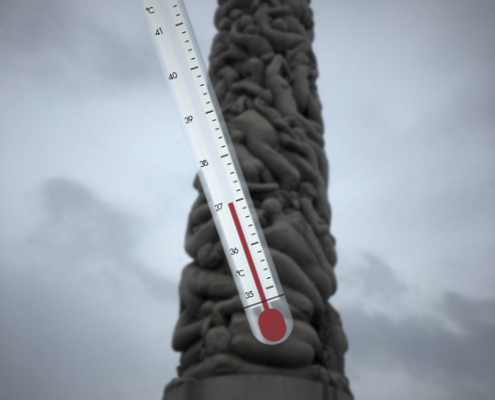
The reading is 37 °C
